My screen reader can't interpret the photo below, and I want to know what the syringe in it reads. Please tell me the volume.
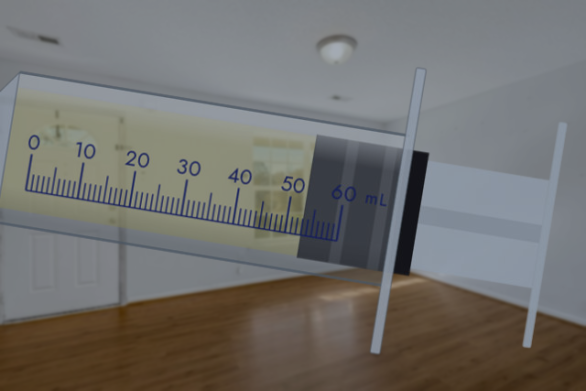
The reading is 53 mL
